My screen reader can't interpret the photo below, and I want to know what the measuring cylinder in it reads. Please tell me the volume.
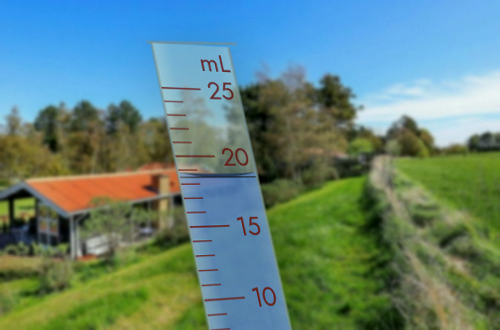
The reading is 18.5 mL
